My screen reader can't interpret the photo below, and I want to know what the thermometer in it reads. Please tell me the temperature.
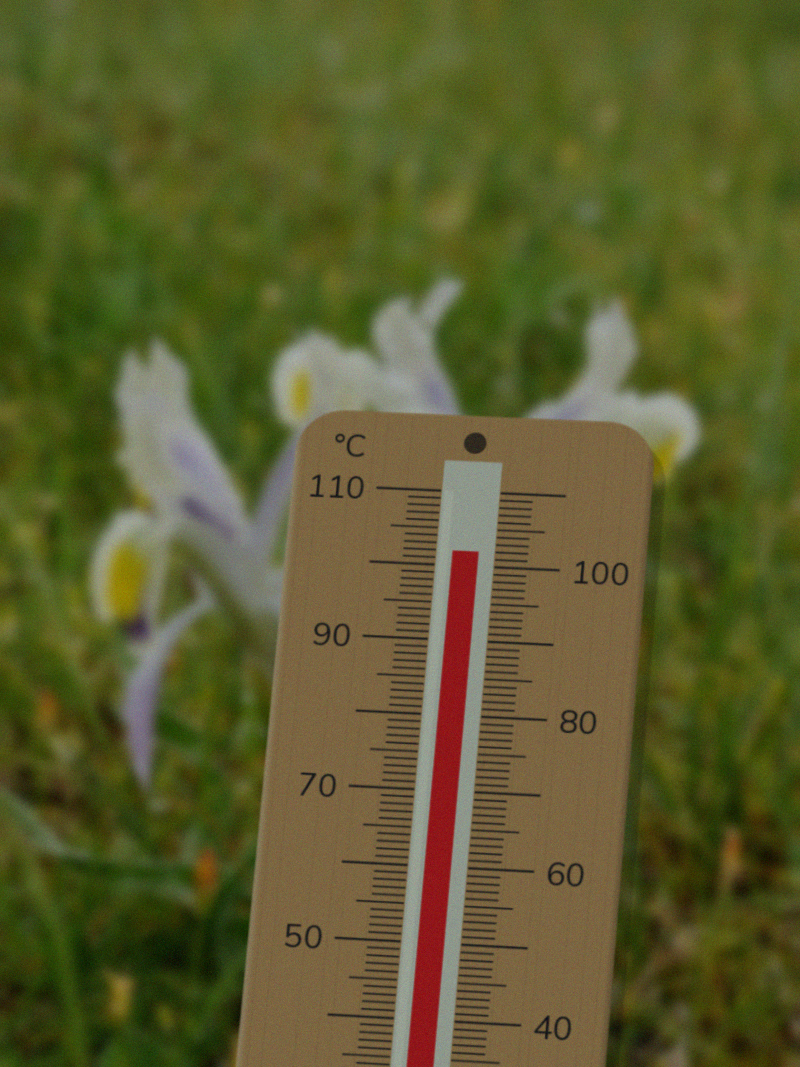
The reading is 102 °C
